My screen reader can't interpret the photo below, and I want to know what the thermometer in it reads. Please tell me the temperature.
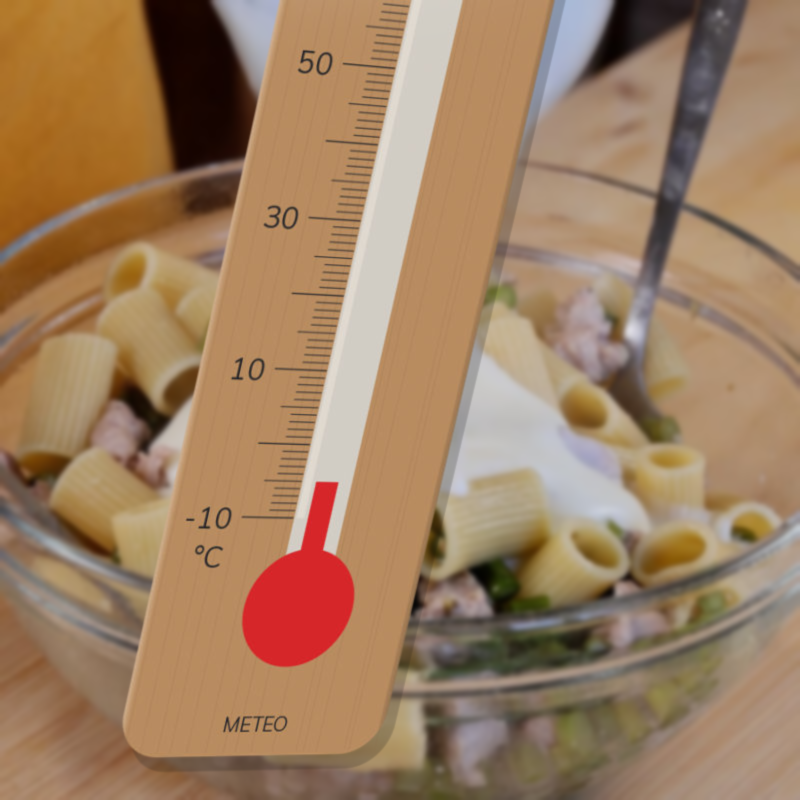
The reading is -5 °C
